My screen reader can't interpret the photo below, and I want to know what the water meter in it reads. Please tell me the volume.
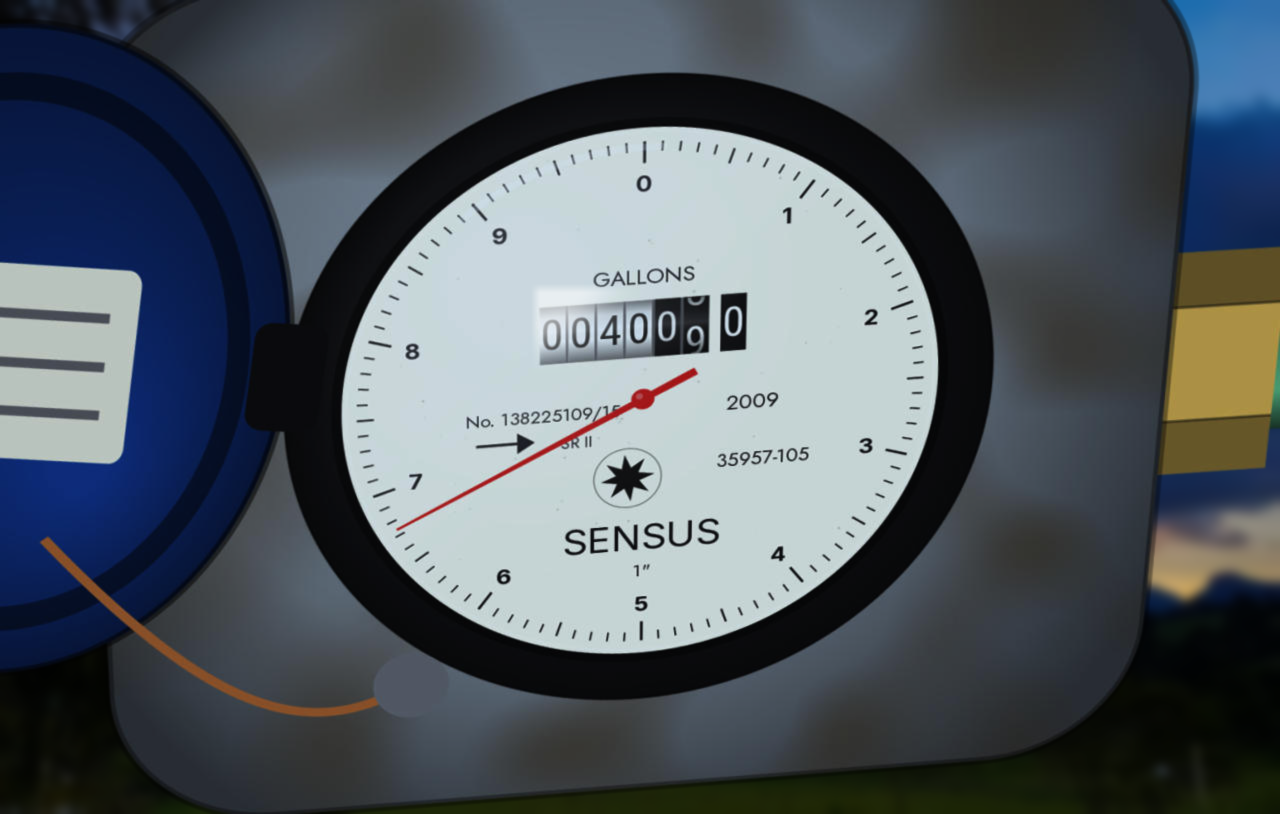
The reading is 40086.7 gal
